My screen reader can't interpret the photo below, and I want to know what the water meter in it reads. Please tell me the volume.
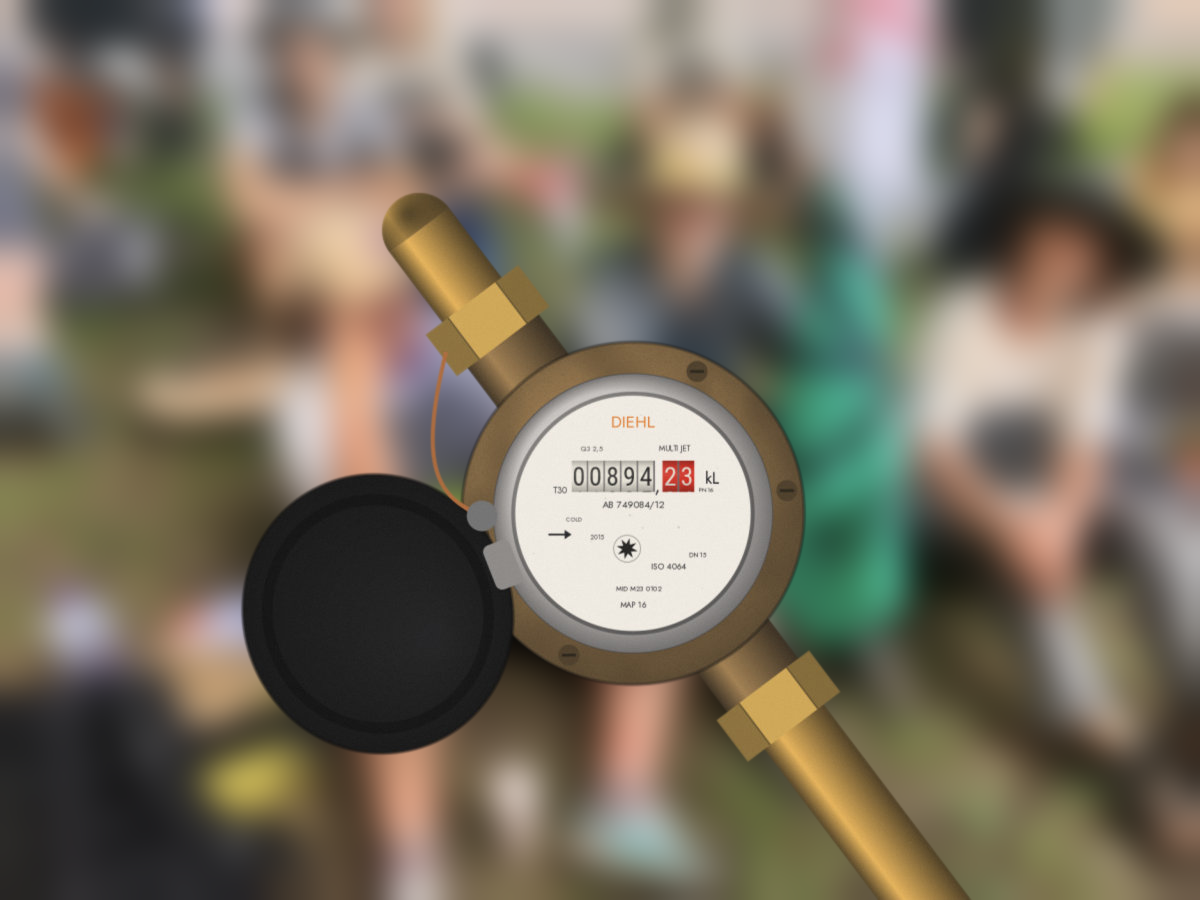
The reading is 894.23 kL
